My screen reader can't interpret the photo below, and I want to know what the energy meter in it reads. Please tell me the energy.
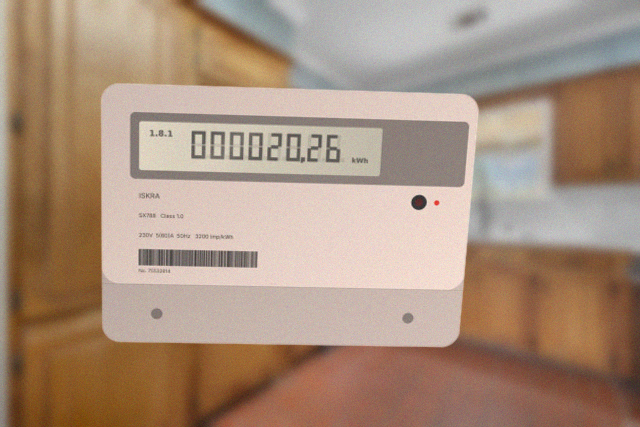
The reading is 20.26 kWh
